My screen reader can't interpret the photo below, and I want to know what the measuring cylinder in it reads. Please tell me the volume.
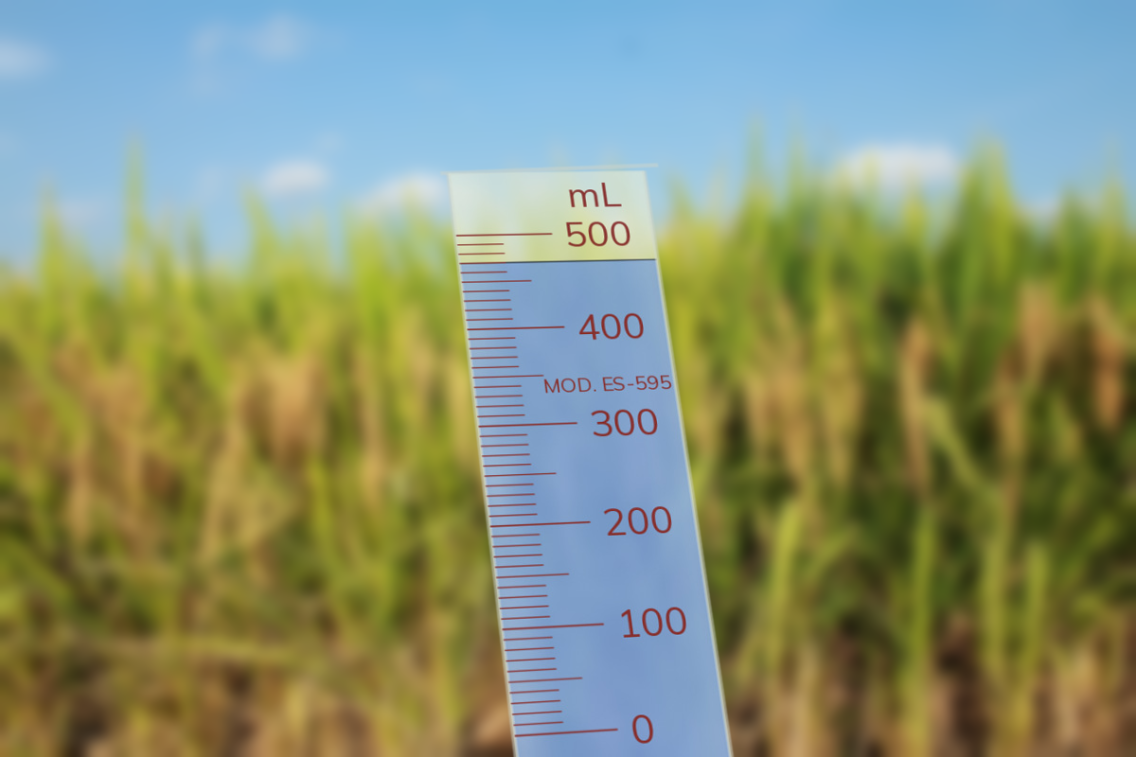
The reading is 470 mL
